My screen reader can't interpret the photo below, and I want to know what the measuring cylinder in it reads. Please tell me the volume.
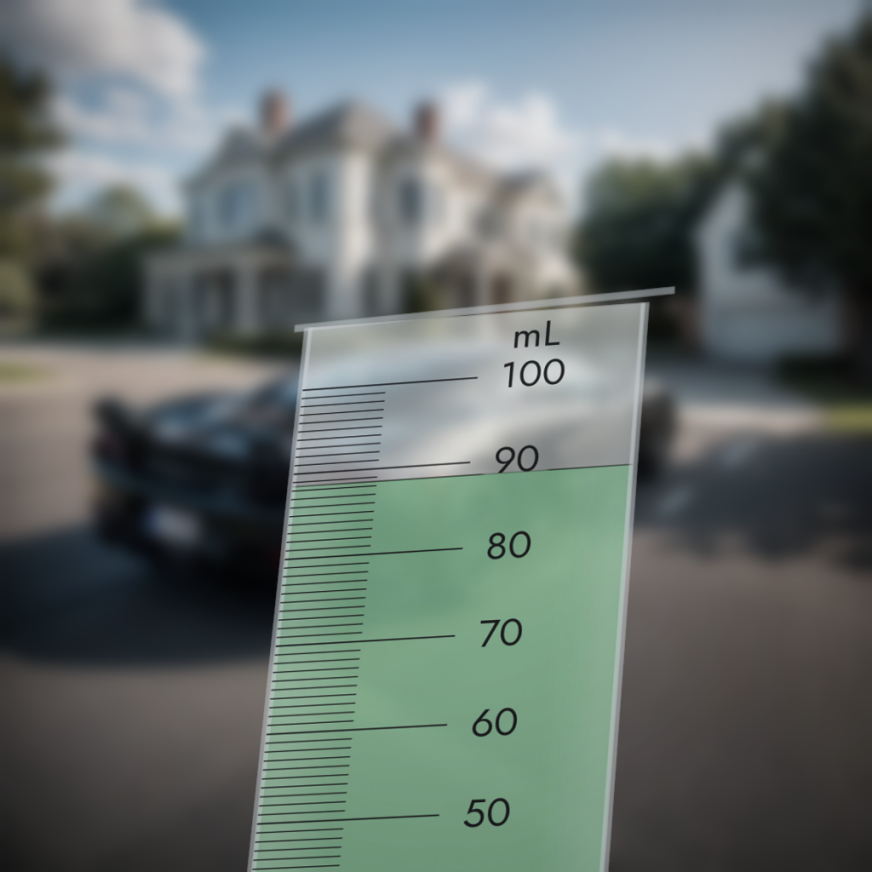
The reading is 88.5 mL
